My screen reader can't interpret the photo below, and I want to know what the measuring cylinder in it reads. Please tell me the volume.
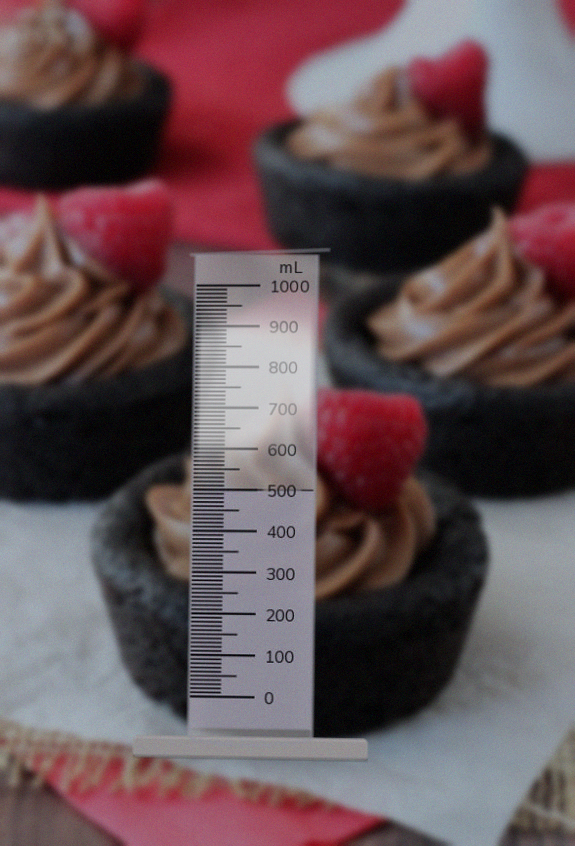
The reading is 500 mL
